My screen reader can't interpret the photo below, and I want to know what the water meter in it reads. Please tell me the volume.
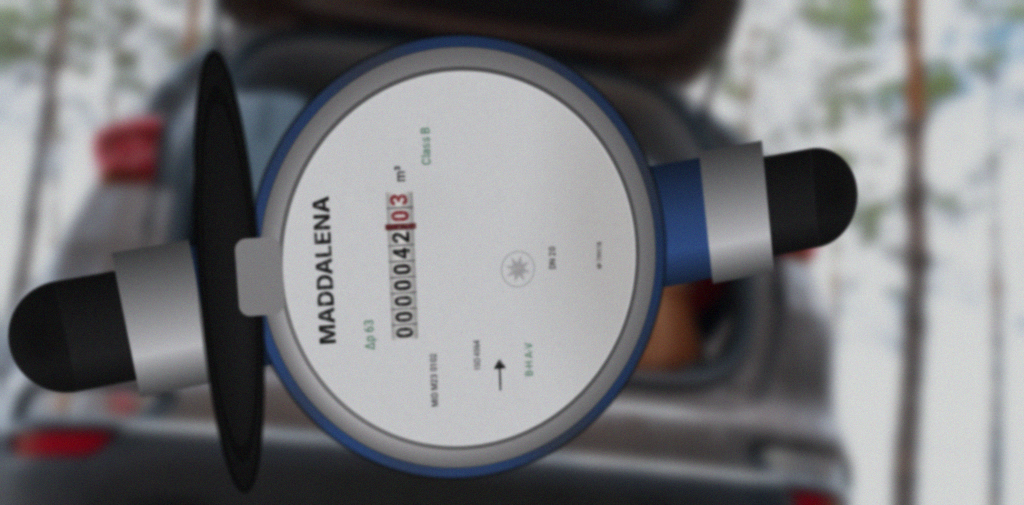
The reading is 42.03 m³
